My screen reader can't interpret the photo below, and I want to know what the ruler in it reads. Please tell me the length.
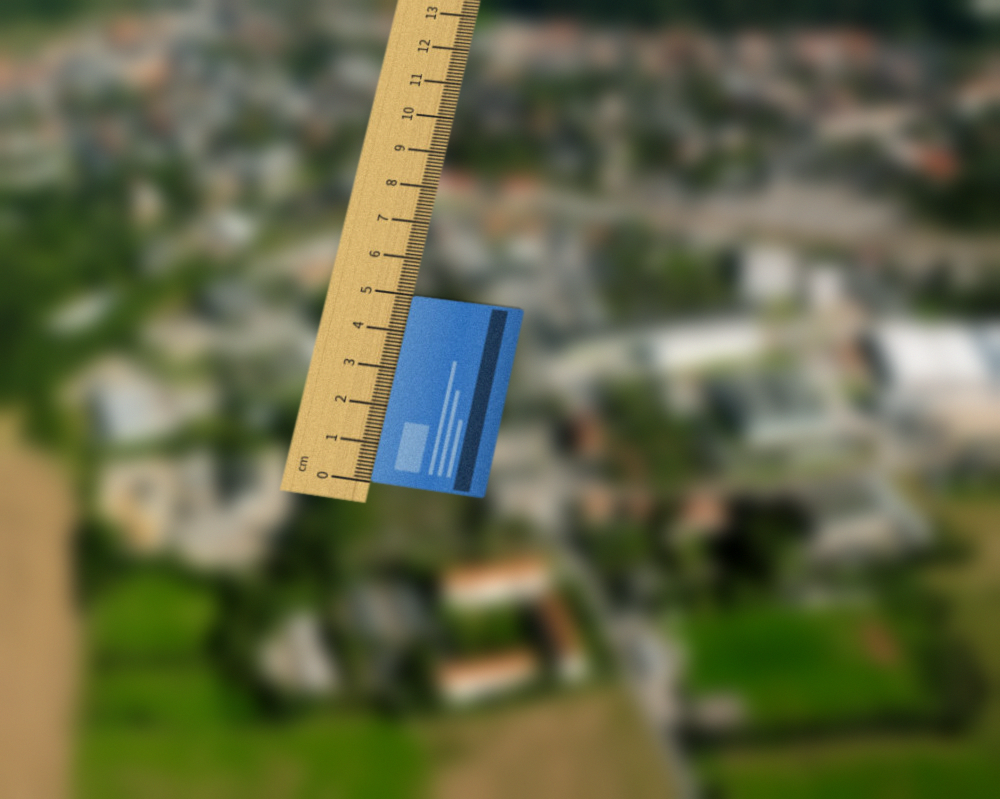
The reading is 5 cm
